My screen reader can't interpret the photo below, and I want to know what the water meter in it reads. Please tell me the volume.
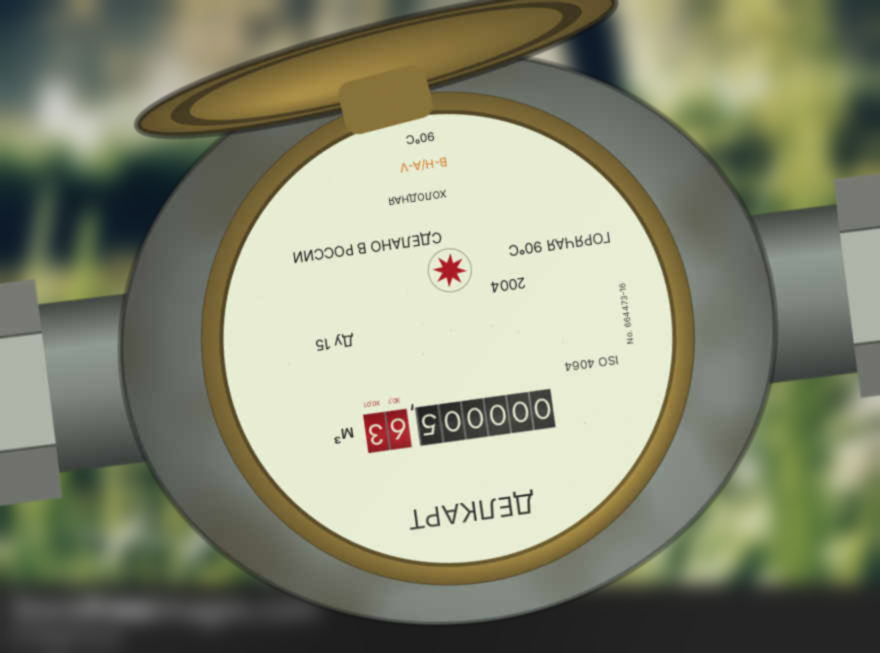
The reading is 5.63 m³
